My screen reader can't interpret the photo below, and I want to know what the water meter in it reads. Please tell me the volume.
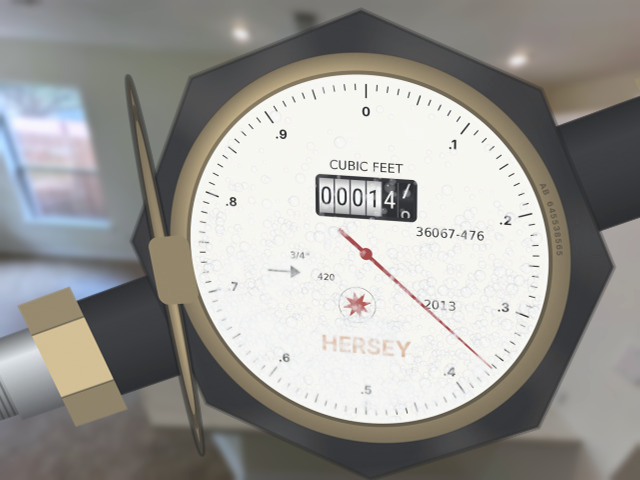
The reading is 147.36 ft³
